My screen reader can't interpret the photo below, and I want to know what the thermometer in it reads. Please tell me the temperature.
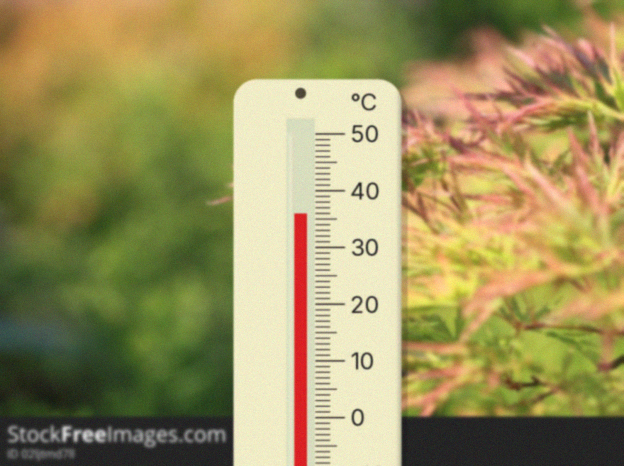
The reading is 36 °C
